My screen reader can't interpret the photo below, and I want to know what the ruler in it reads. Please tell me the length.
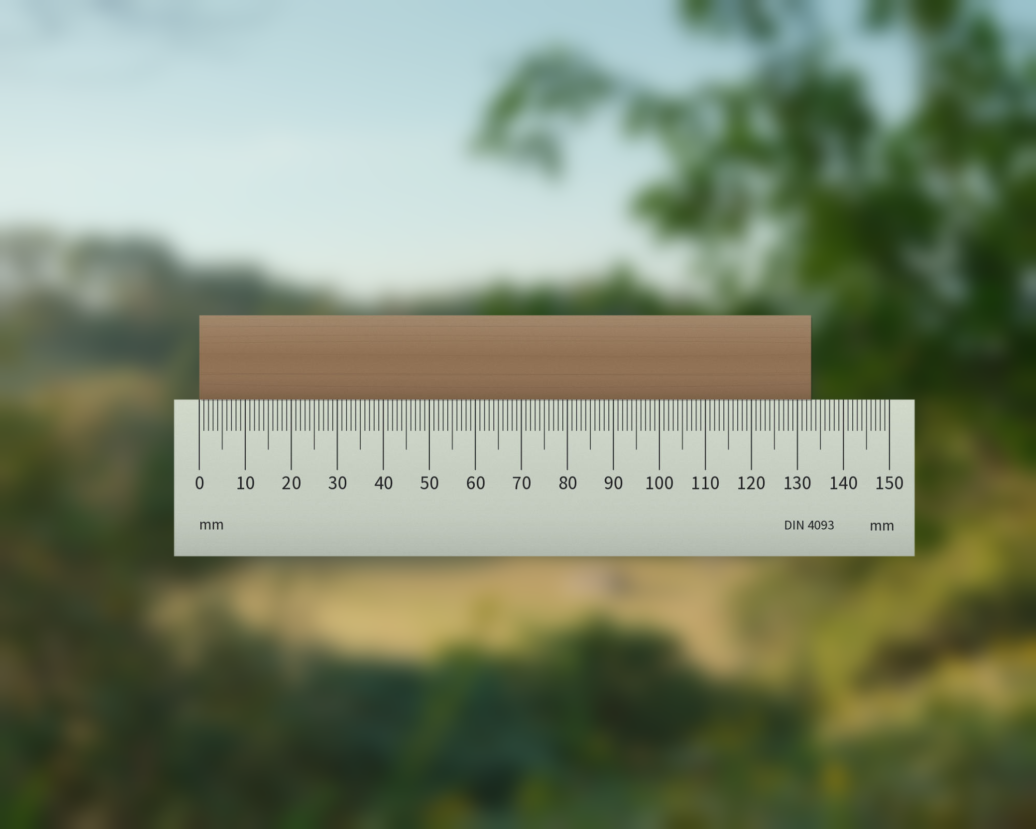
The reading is 133 mm
